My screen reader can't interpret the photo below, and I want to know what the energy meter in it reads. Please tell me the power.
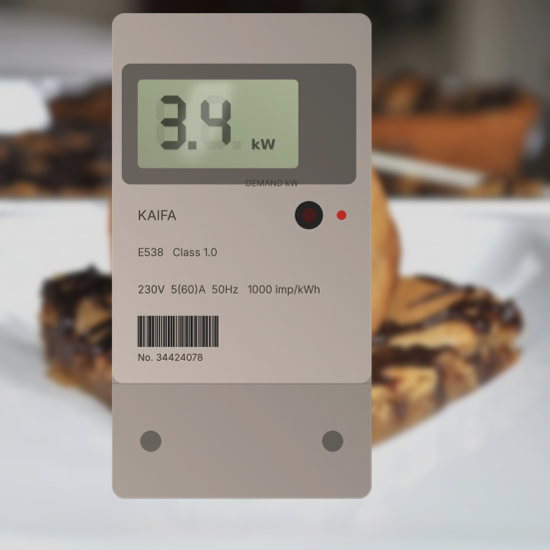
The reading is 3.4 kW
